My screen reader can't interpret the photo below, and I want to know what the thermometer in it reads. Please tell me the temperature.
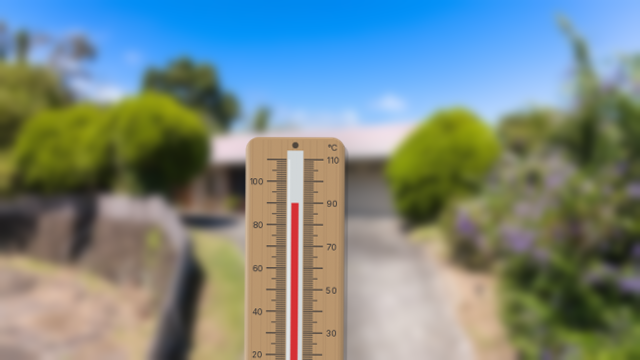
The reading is 90 °C
